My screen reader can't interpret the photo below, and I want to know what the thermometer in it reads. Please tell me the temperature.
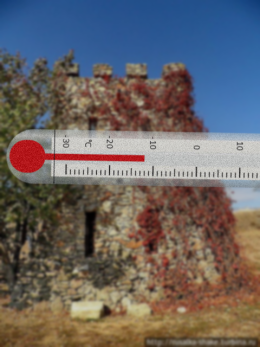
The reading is -12 °C
